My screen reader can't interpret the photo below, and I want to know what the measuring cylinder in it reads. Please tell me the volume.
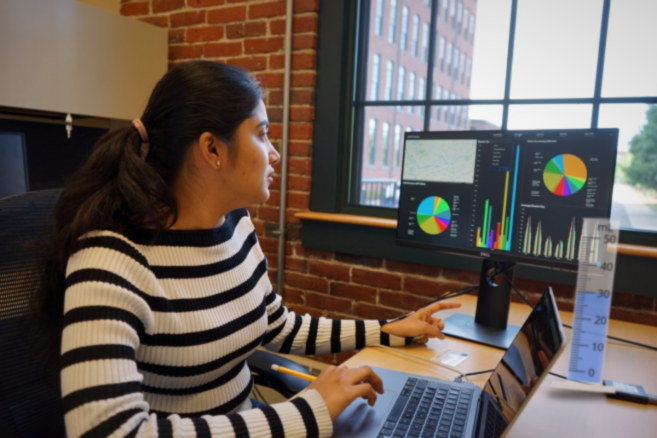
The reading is 30 mL
